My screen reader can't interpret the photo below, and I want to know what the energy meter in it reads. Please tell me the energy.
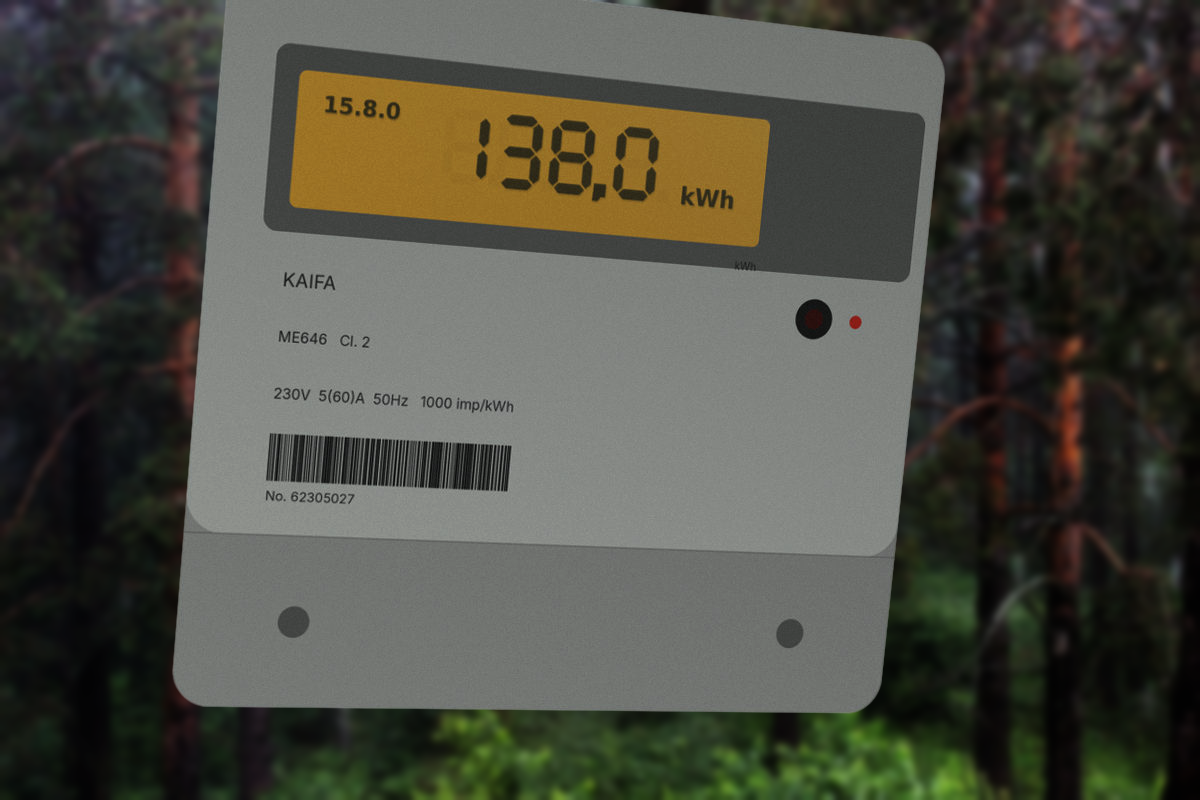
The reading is 138.0 kWh
